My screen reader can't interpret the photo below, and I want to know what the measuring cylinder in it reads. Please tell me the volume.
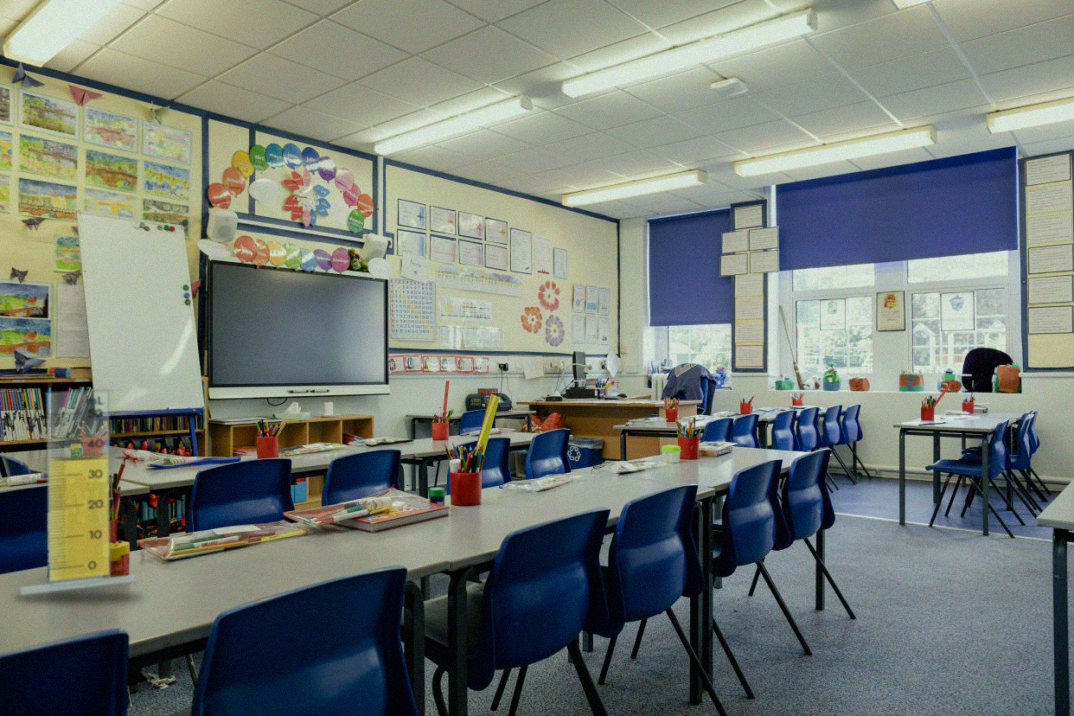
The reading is 35 mL
